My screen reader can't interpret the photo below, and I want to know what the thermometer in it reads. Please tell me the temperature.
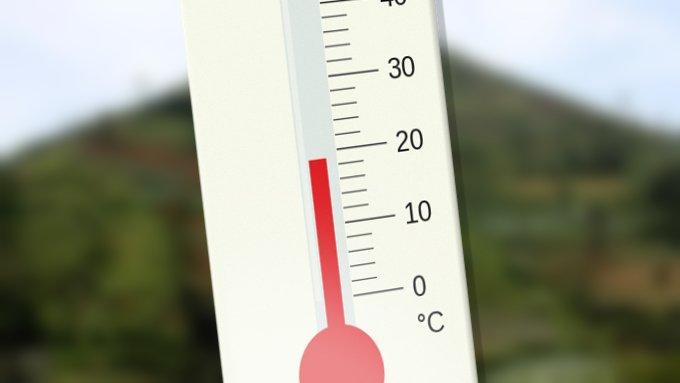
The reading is 19 °C
